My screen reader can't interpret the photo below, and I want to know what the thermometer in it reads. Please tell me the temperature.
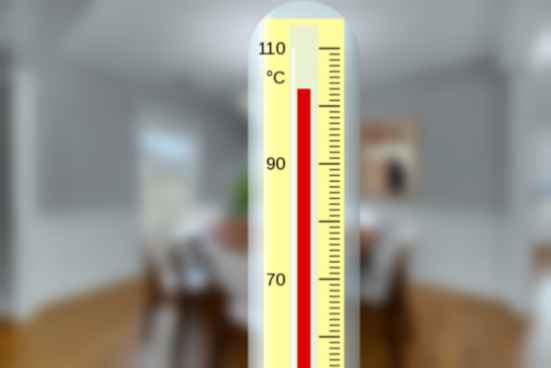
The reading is 103 °C
